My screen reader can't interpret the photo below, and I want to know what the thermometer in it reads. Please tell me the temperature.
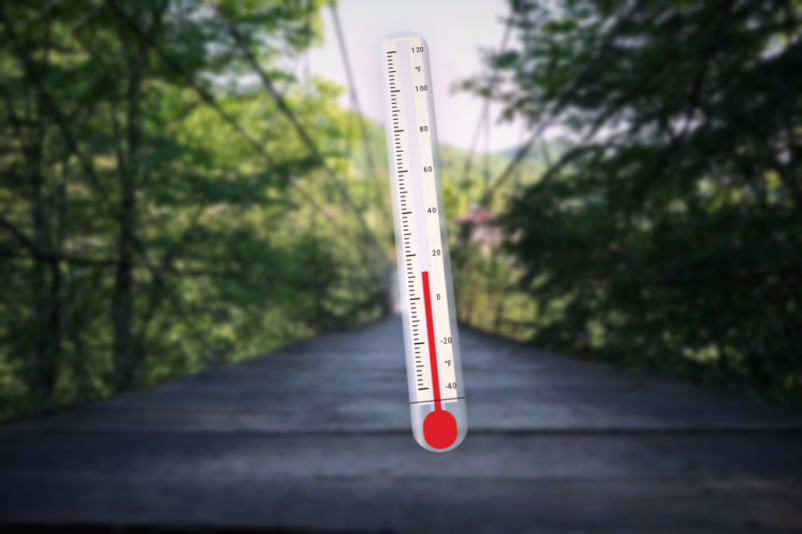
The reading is 12 °F
